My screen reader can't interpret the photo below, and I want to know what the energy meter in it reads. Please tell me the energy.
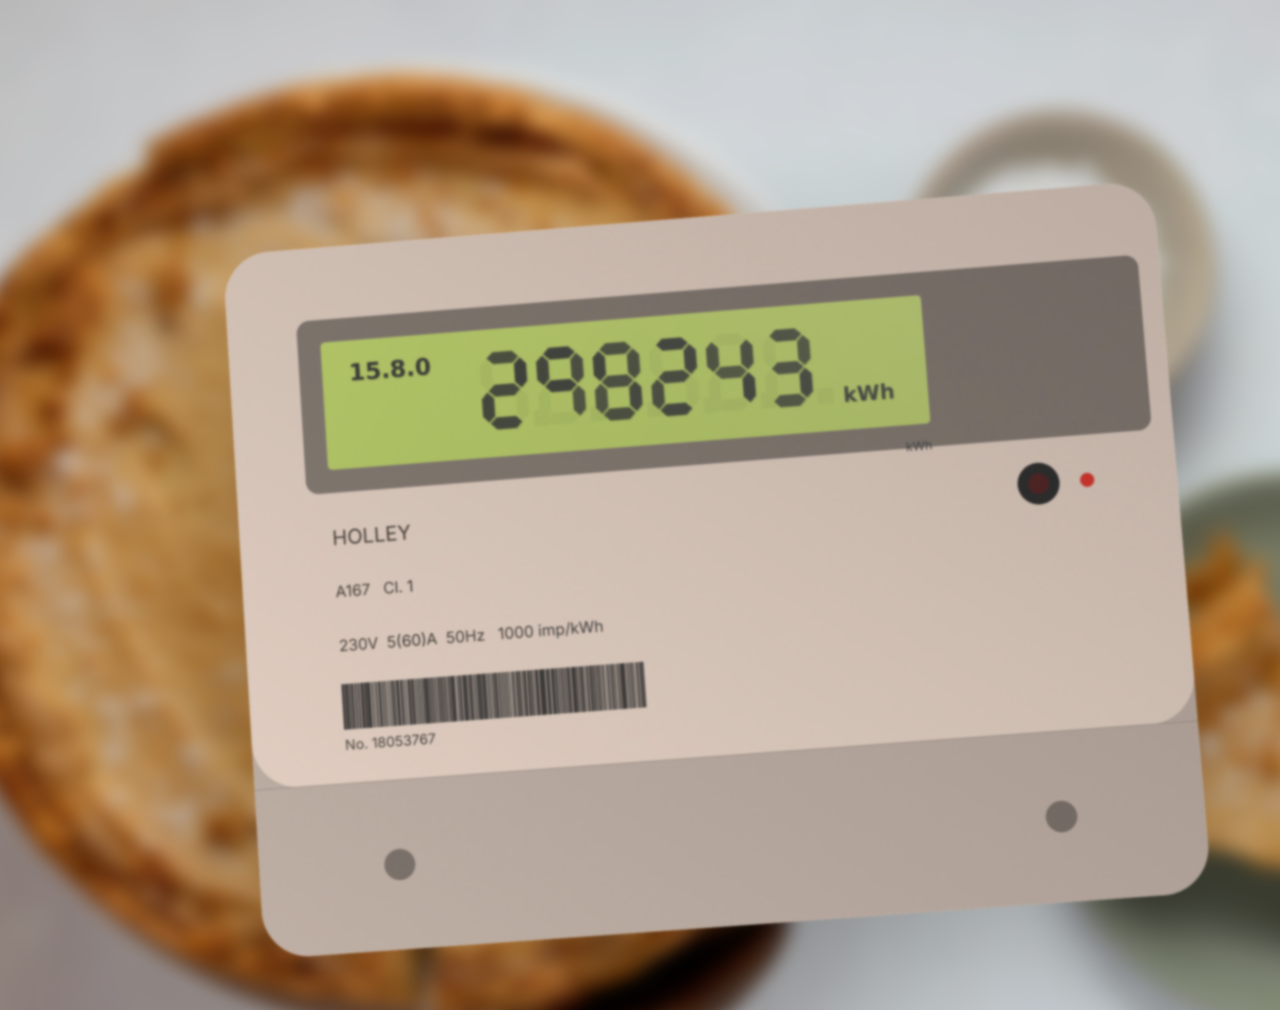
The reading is 298243 kWh
